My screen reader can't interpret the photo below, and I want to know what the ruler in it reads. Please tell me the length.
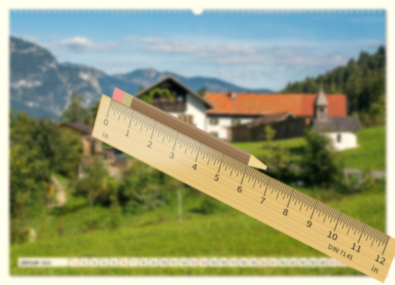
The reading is 7 in
